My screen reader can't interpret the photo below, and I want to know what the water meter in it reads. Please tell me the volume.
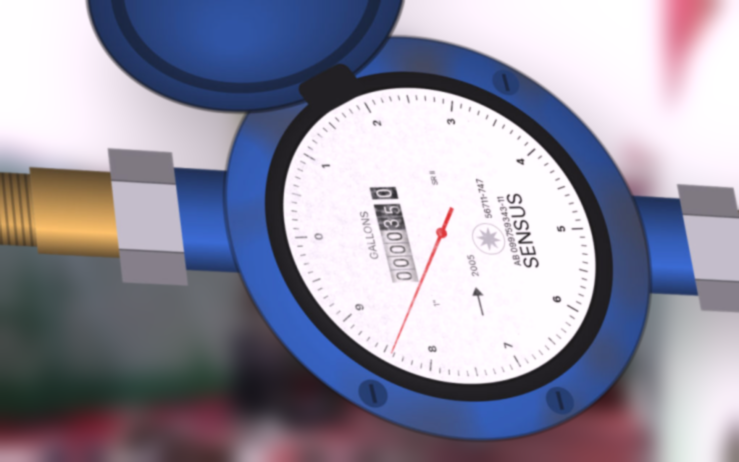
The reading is 348.4 gal
